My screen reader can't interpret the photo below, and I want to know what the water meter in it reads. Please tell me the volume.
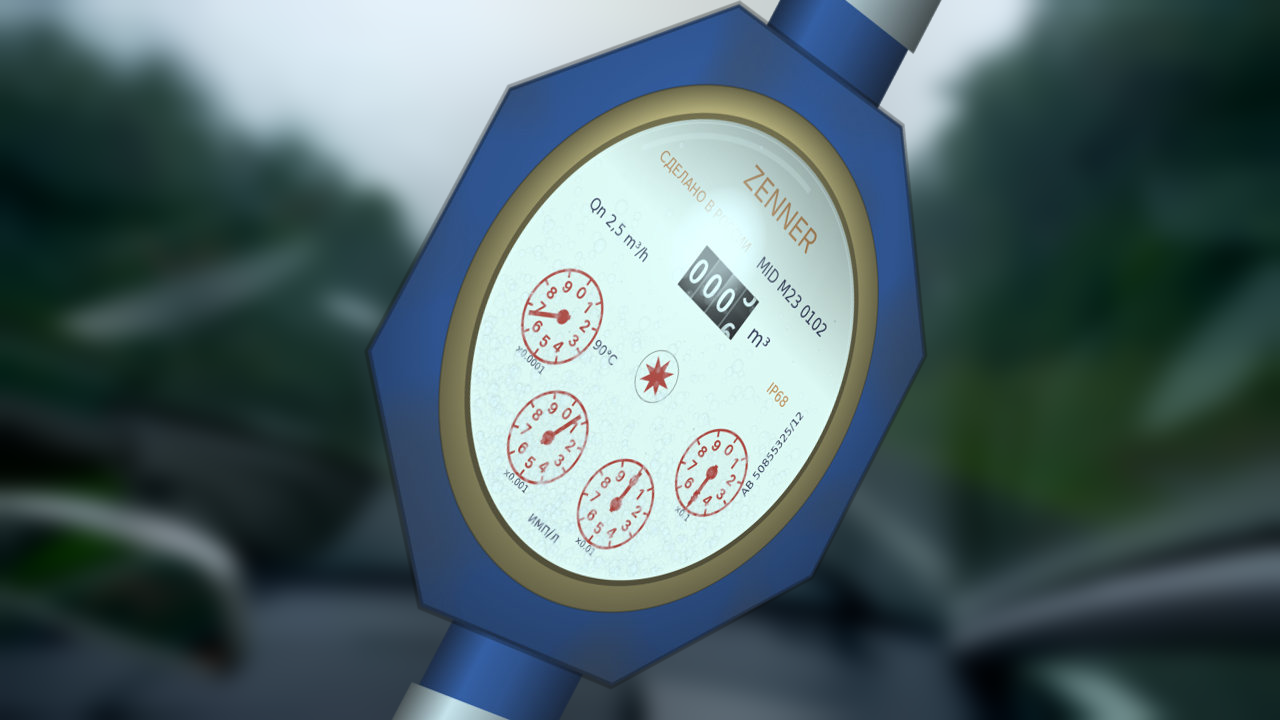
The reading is 5.5006 m³
